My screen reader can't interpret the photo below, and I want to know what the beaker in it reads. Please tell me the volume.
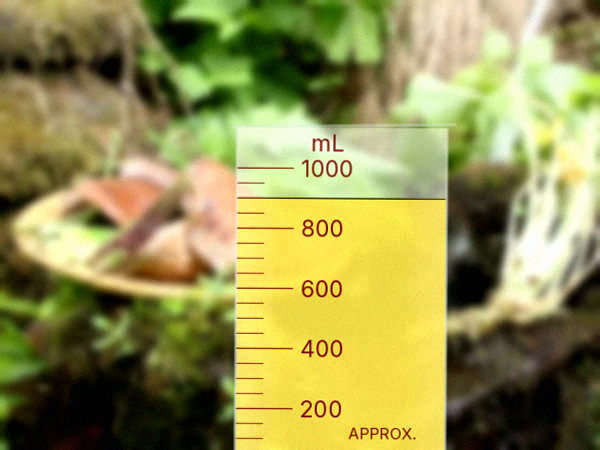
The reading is 900 mL
